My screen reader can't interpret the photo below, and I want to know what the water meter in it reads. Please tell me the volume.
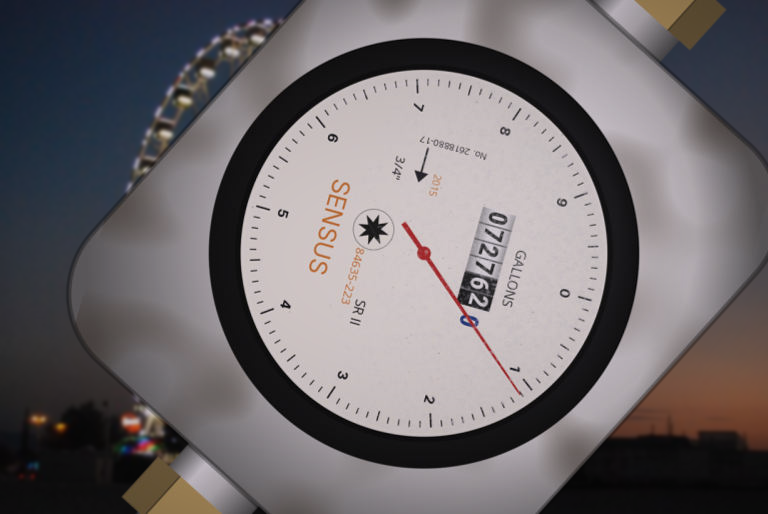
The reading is 727621.1 gal
